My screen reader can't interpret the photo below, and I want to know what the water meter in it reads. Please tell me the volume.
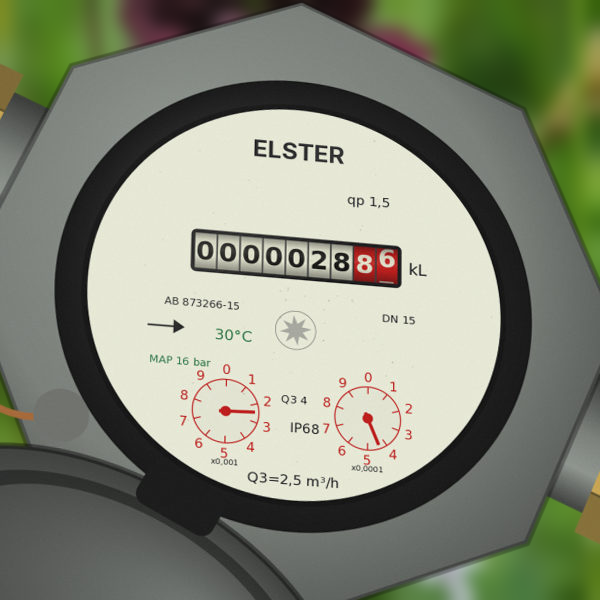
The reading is 28.8624 kL
